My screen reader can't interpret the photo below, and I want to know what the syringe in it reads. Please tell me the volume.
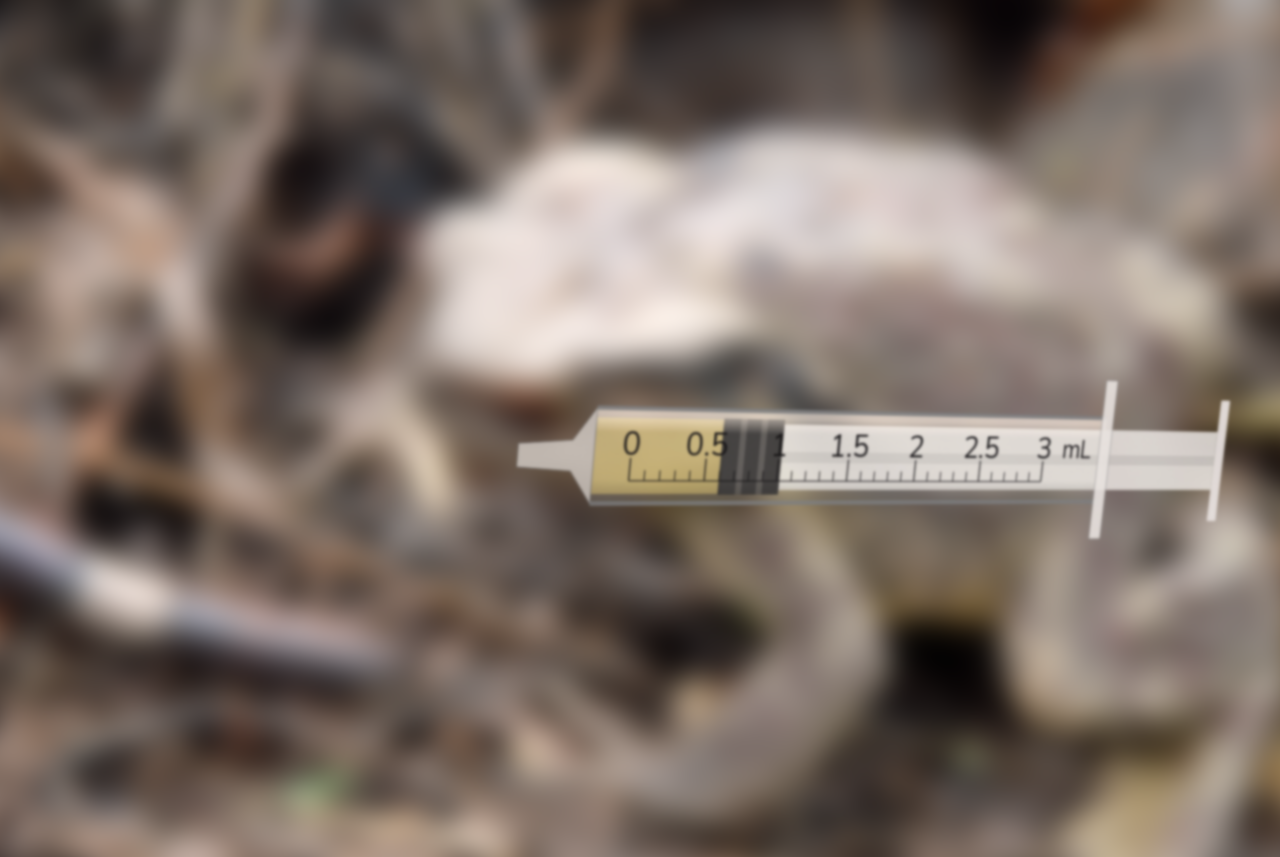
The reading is 0.6 mL
